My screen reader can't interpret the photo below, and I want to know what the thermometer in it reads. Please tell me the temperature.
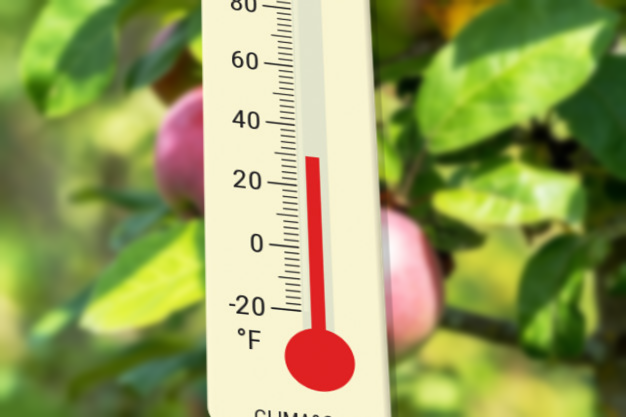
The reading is 30 °F
